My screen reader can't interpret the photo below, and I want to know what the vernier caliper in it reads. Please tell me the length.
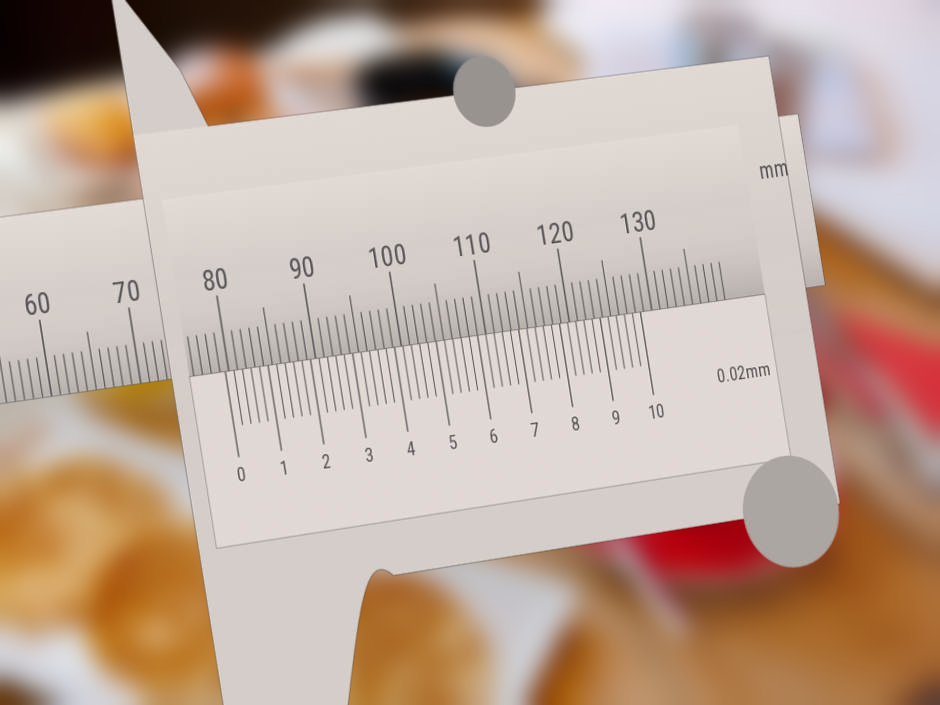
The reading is 79.6 mm
